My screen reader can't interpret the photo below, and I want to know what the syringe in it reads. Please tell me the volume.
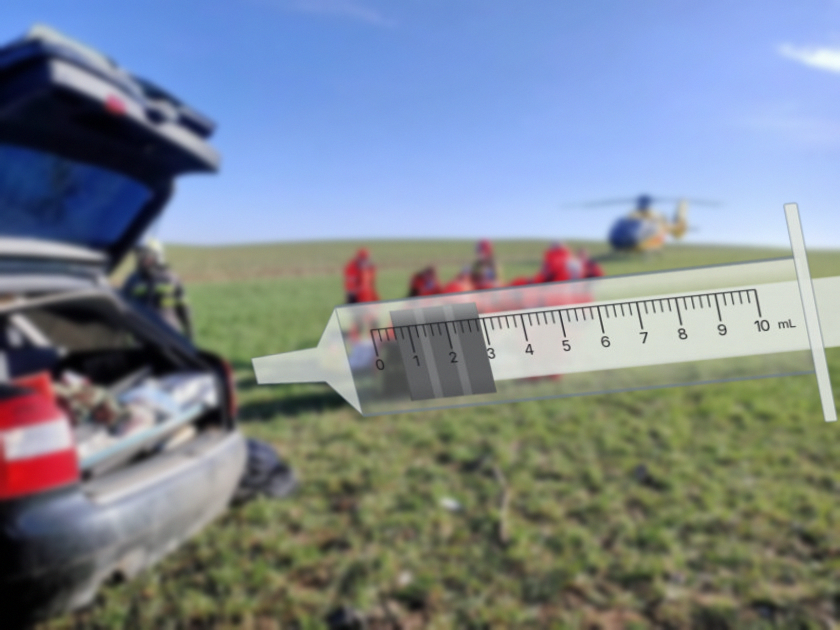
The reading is 0.6 mL
